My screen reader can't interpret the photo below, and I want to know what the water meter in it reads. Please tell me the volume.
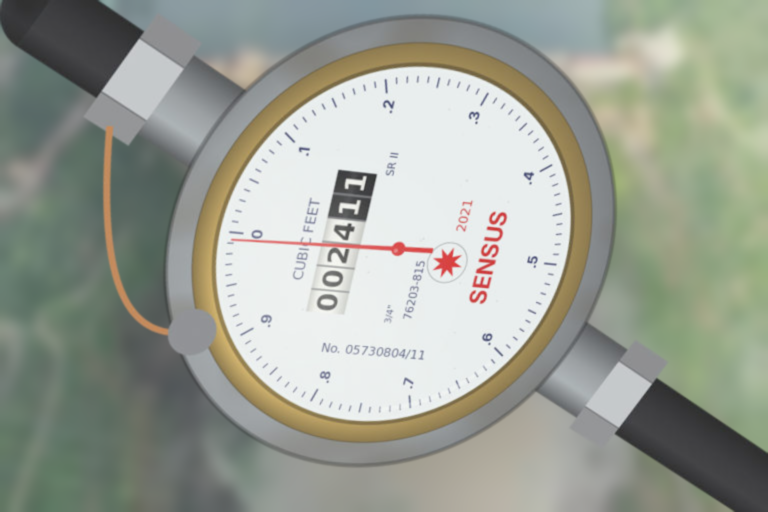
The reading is 2410.99 ft³
